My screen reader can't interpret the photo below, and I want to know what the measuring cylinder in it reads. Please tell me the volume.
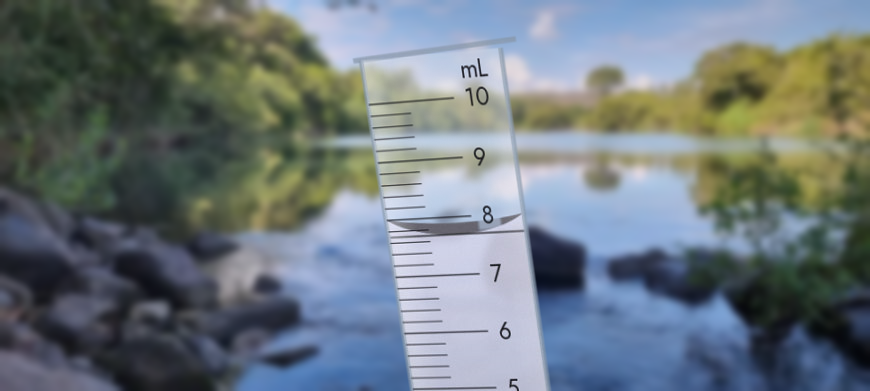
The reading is 7.7 mL
